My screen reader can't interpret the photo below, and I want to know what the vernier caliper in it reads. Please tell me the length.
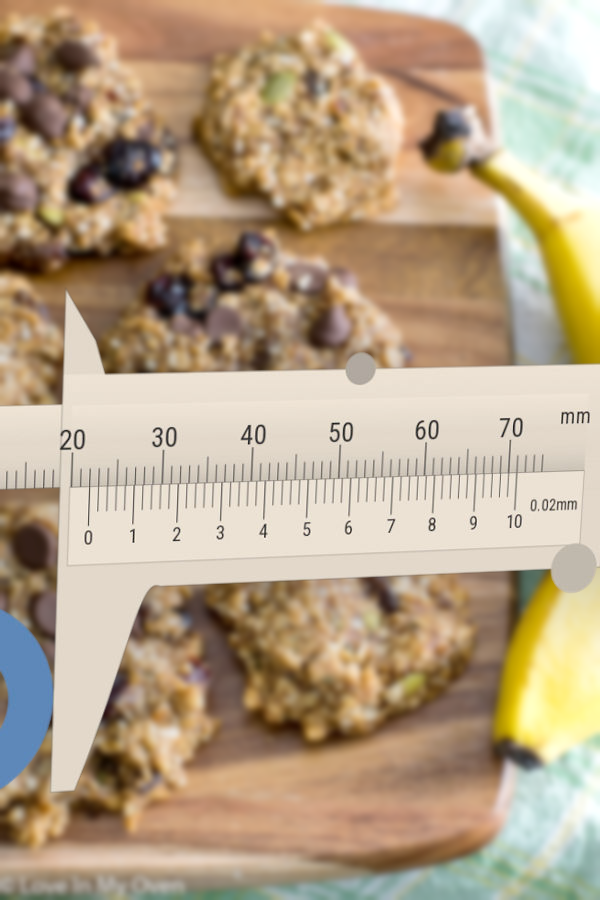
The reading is 22.0 mm
